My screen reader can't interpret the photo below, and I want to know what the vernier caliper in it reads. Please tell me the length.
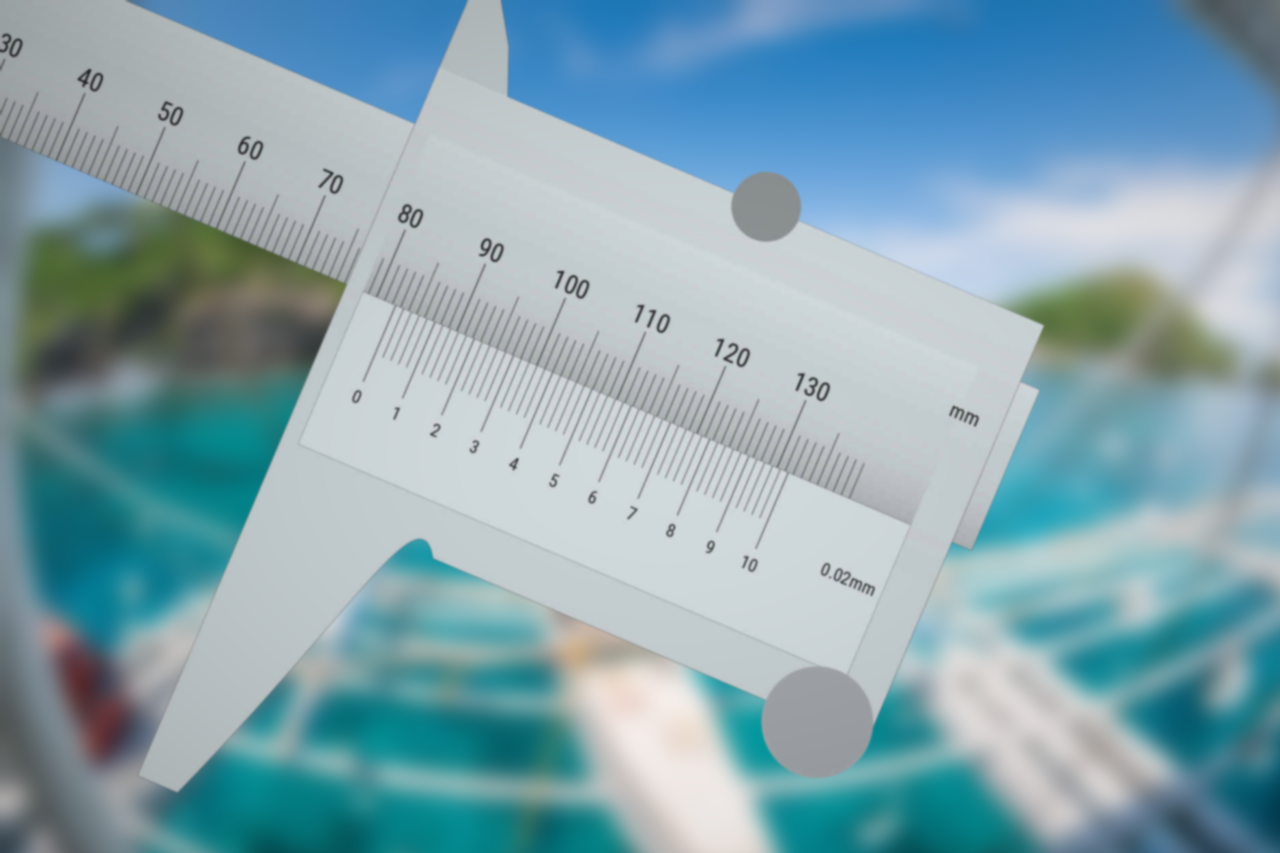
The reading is 82.4 mm
